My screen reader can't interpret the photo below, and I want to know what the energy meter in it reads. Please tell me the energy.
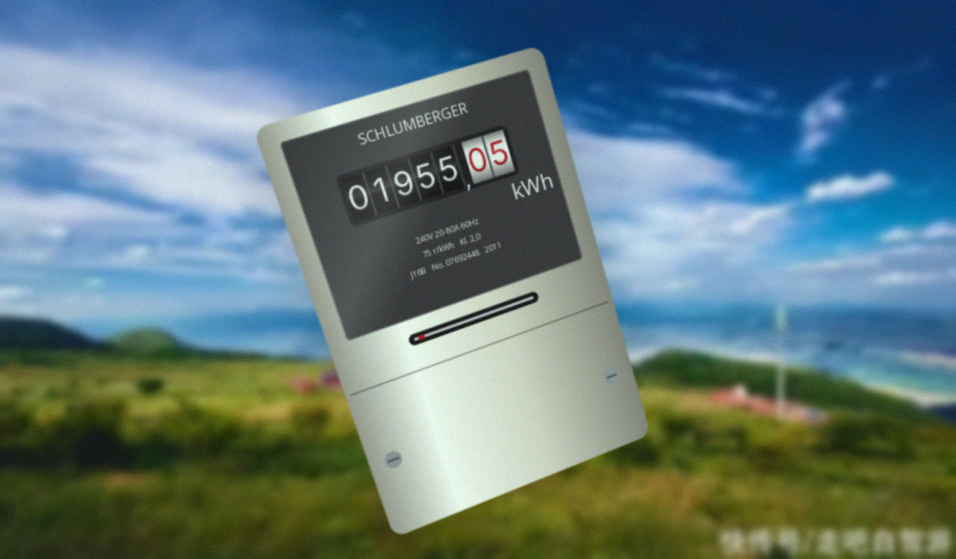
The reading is 1955.05 kWh
